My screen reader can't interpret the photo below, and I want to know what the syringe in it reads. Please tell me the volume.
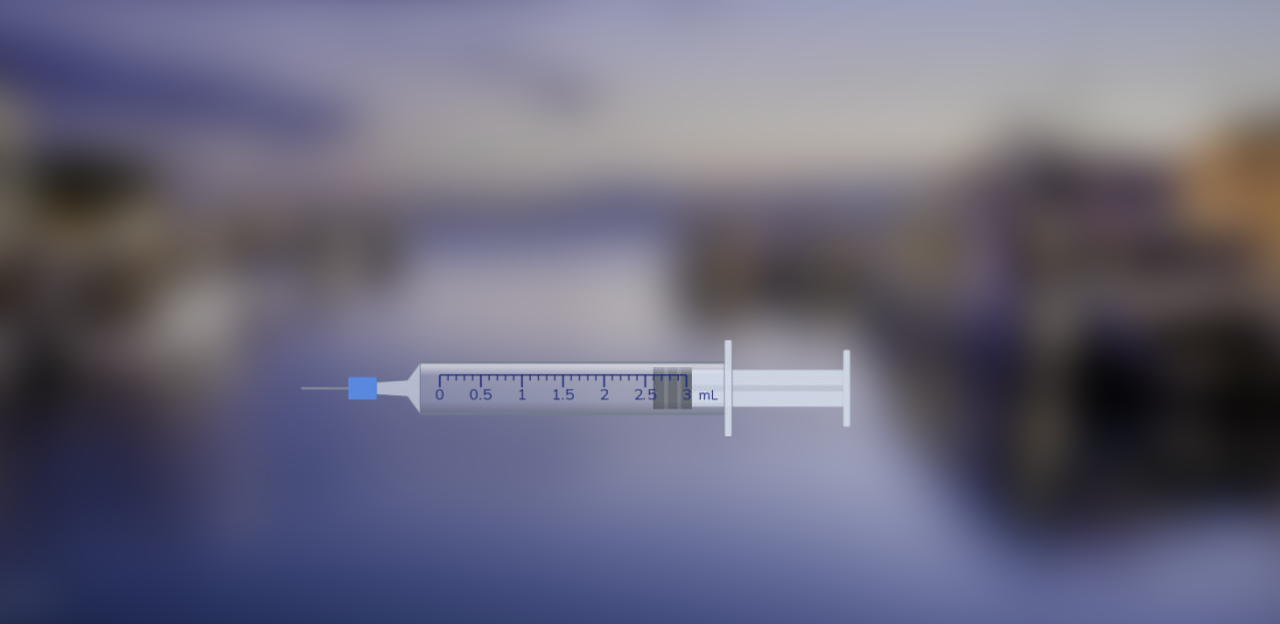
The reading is 2.6 mL
